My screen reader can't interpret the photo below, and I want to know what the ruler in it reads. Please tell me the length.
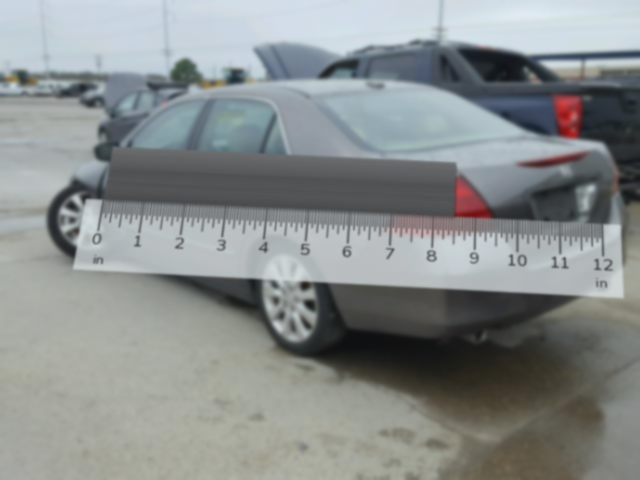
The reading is 8.5 in
